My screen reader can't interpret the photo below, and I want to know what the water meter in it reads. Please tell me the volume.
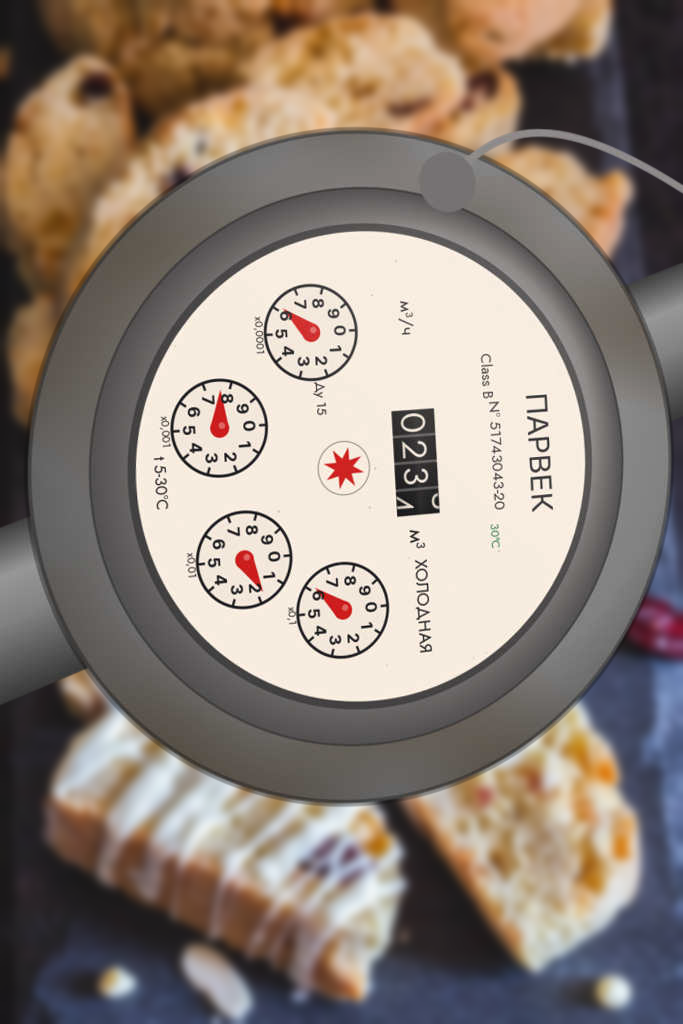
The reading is 233.6176 m³
